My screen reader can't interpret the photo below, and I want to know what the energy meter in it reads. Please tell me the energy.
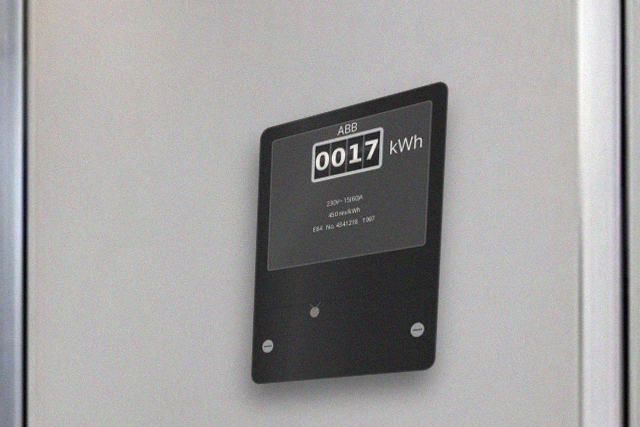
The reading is 17 kWh
